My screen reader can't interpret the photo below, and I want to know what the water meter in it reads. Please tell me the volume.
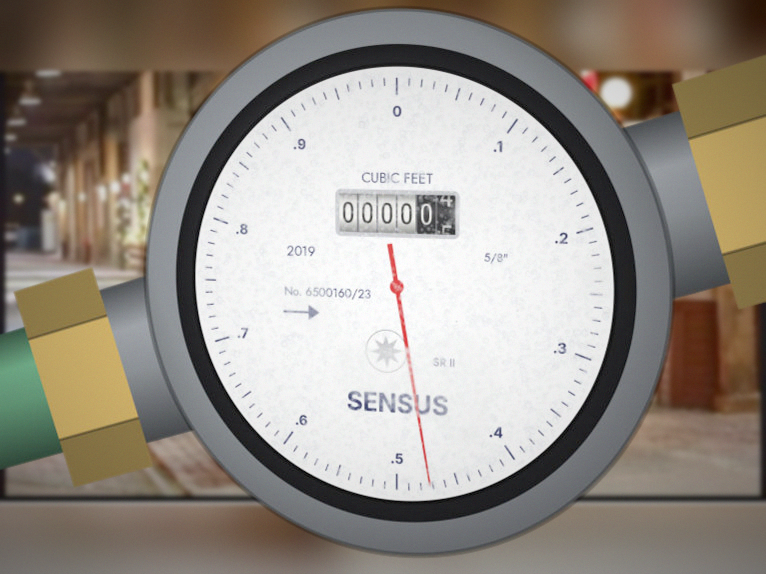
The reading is 4.47 ft³
